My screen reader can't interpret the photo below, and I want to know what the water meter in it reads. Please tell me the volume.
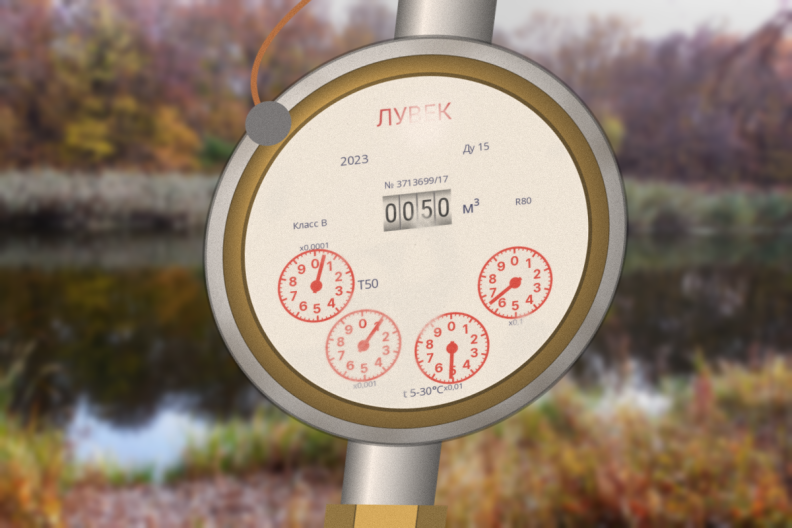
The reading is 50.6510 m³
